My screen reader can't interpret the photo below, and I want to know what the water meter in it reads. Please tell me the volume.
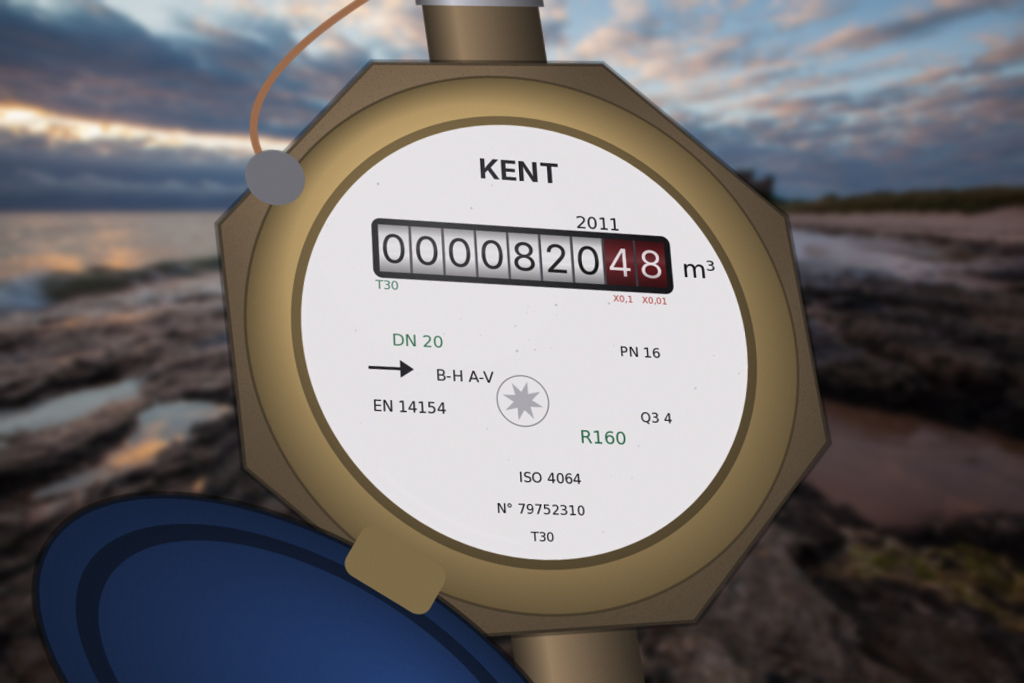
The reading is 820.48 m³
